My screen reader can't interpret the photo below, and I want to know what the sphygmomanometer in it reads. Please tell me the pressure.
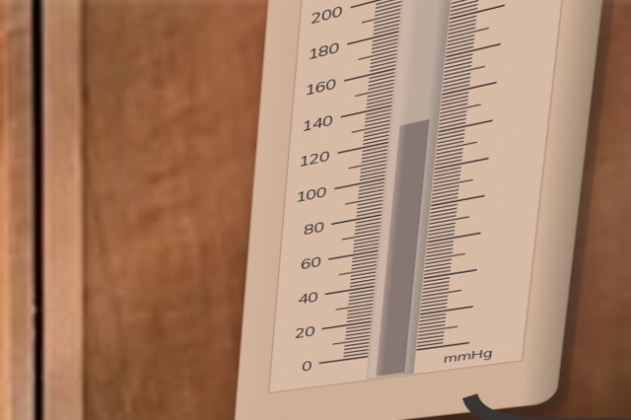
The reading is 128 mmHg
